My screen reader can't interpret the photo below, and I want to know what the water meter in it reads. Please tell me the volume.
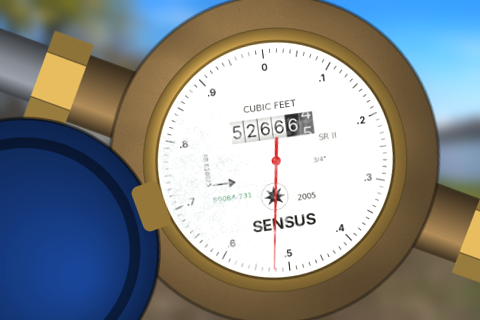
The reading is 526664.52 ft³
